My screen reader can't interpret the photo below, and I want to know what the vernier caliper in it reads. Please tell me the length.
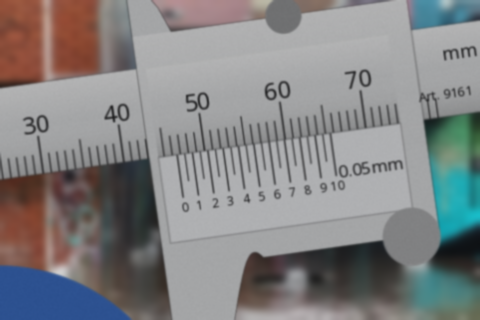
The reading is 46.6 mm
